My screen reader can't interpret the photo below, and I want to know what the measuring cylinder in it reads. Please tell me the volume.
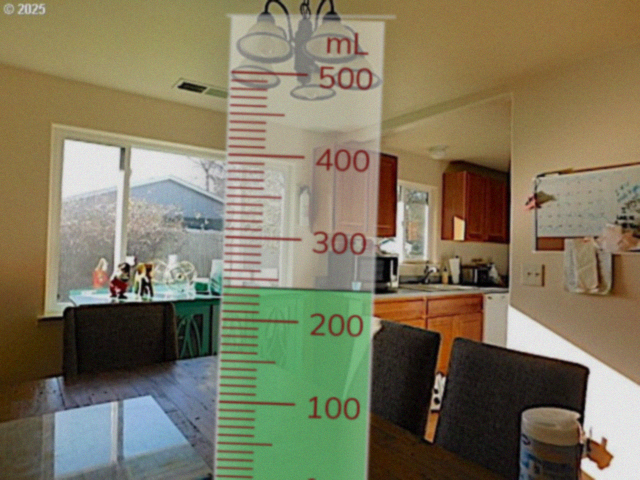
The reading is 240 mL
